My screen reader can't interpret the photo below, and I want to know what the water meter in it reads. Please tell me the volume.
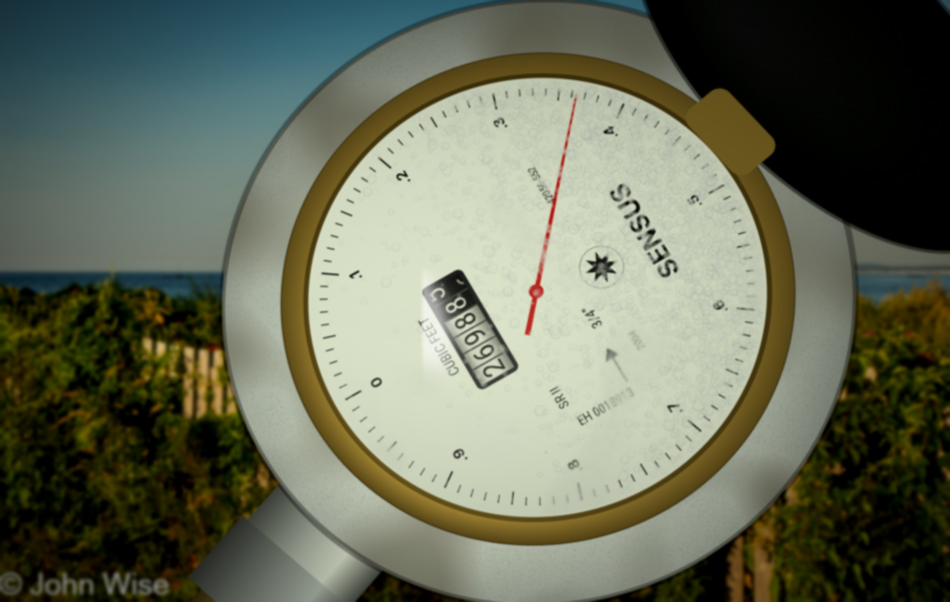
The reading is 269885.36 ft³
